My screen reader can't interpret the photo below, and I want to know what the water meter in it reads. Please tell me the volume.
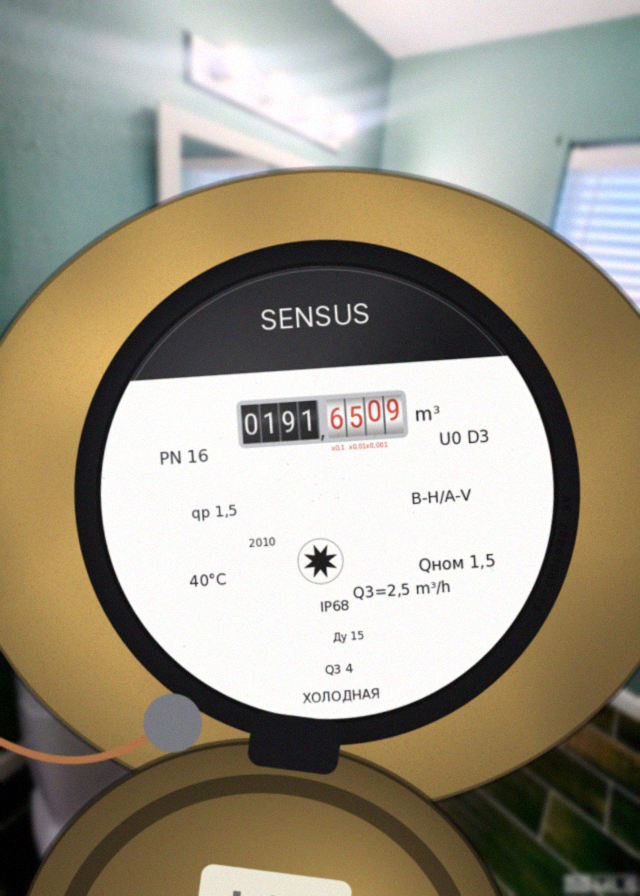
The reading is 191.6509 m³
